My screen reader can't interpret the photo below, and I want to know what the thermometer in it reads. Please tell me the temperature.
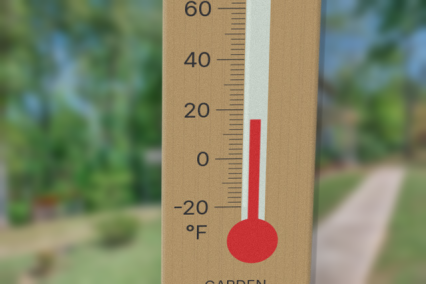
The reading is 16 °F
